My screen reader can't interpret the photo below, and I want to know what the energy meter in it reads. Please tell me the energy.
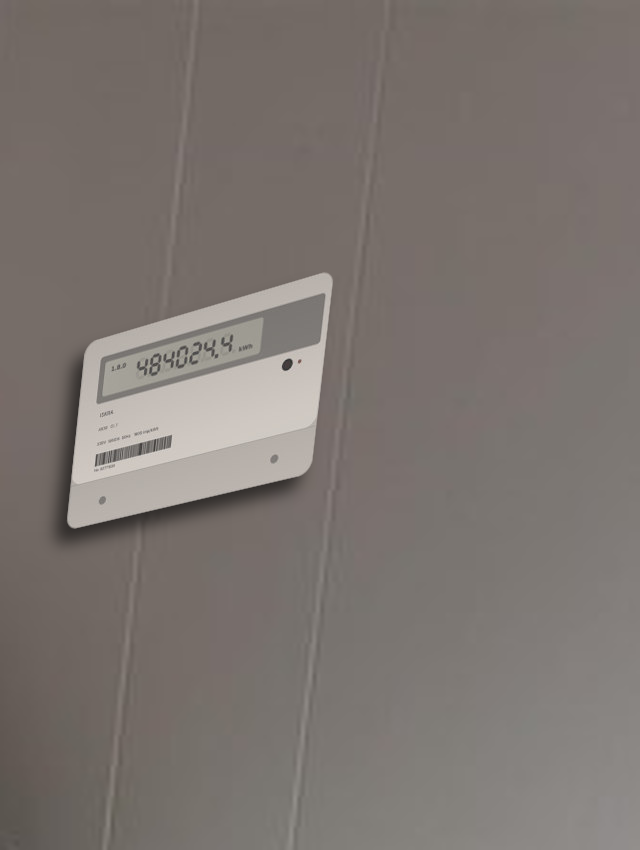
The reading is 484024.4 kWh
